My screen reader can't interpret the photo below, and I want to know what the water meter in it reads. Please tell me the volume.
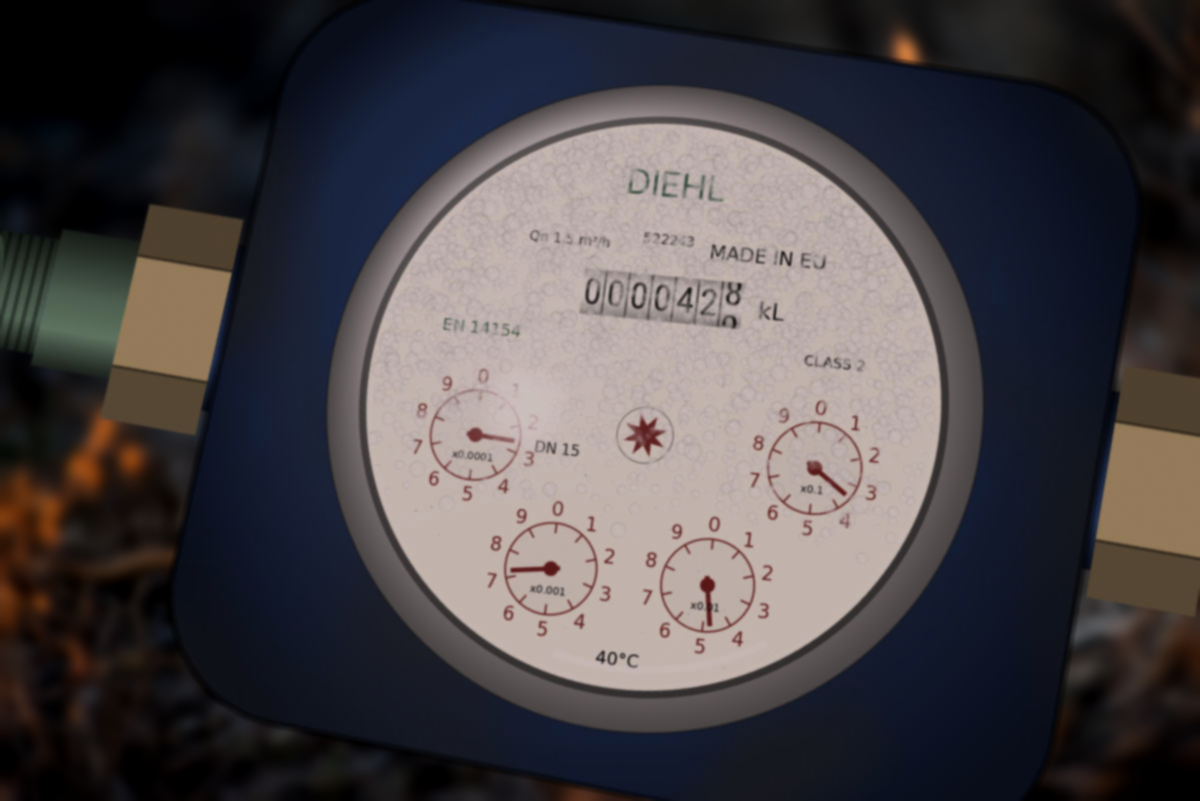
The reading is 428.3472 kL
